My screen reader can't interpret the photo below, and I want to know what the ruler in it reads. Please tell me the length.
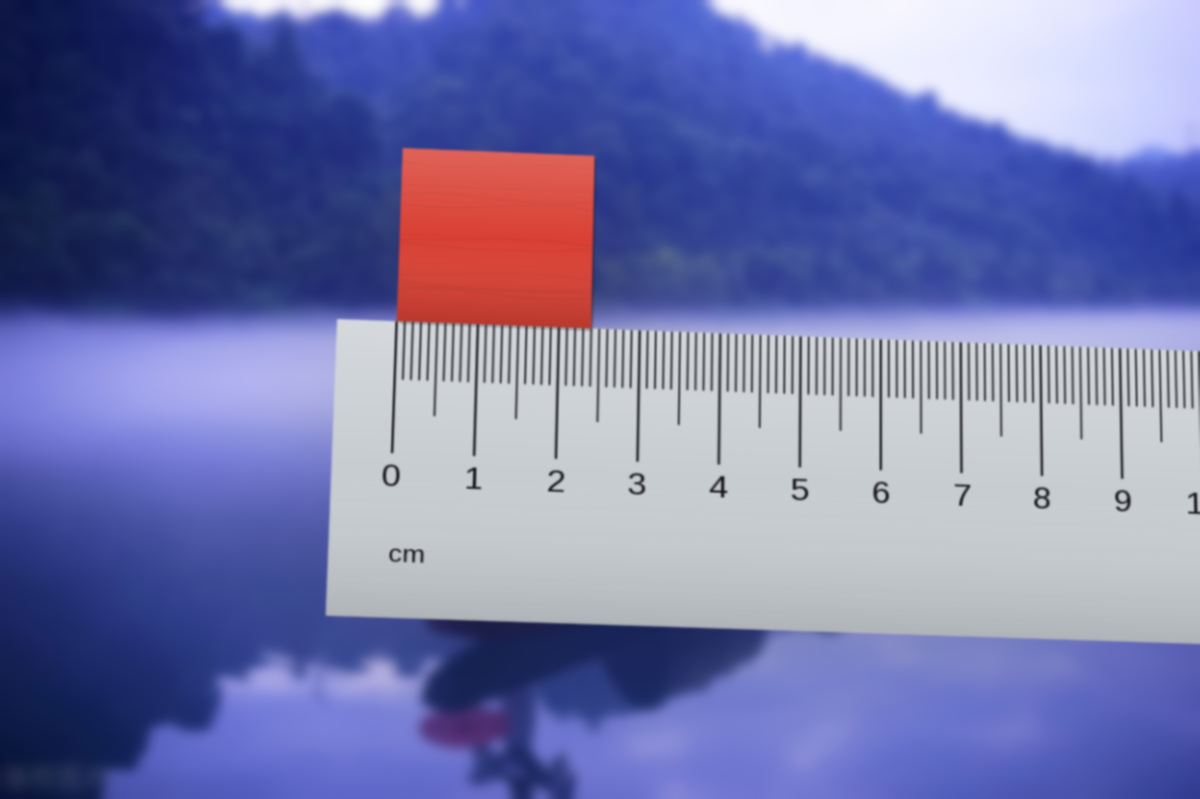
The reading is 2.4 cm
